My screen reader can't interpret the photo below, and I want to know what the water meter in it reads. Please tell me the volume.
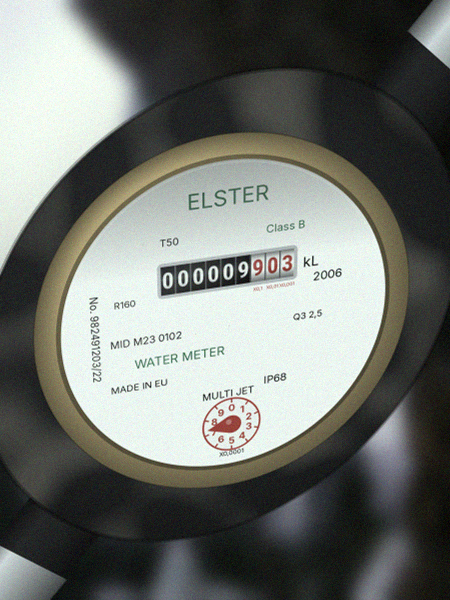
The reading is 9.9037 kL
